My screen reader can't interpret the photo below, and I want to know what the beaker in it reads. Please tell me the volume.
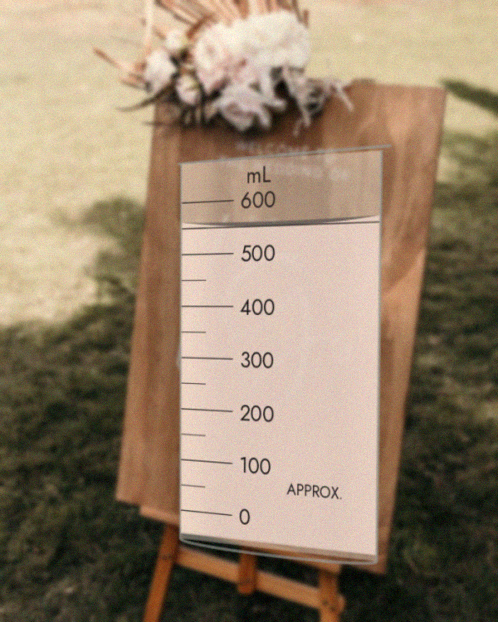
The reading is 550 mL
